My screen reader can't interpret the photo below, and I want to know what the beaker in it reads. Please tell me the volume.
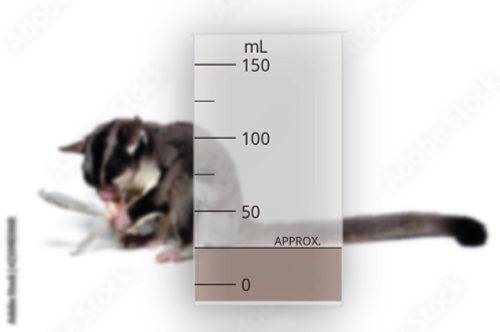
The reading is 25 mL
